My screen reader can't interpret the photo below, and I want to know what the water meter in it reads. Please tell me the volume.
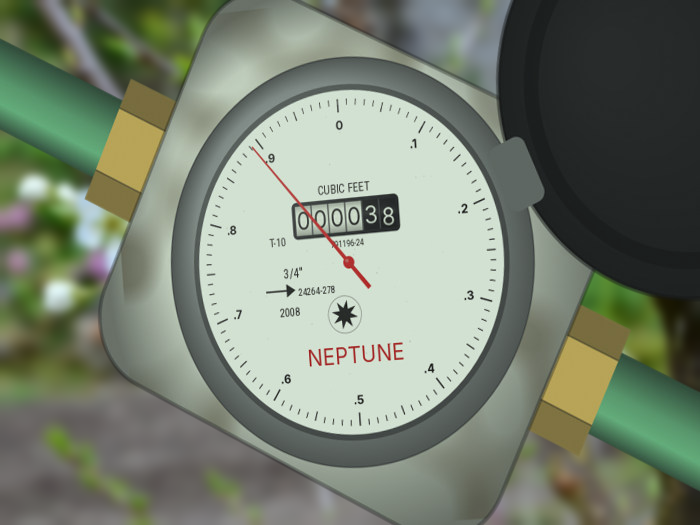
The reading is 37.89 ft³
